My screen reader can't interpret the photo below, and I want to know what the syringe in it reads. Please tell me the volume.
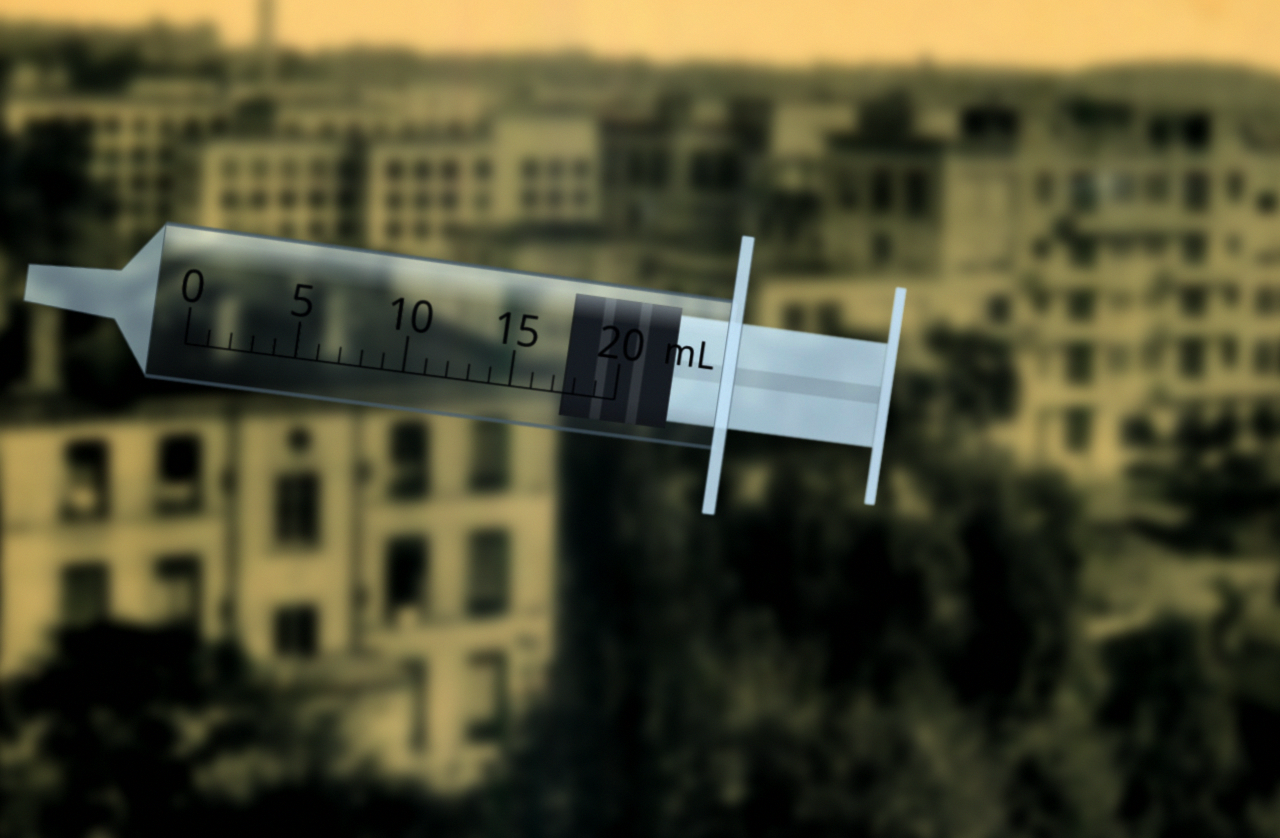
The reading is 17.5 mL
